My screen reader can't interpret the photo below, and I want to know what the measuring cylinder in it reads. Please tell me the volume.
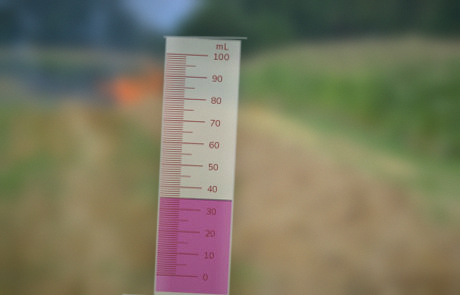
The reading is 35 mL
